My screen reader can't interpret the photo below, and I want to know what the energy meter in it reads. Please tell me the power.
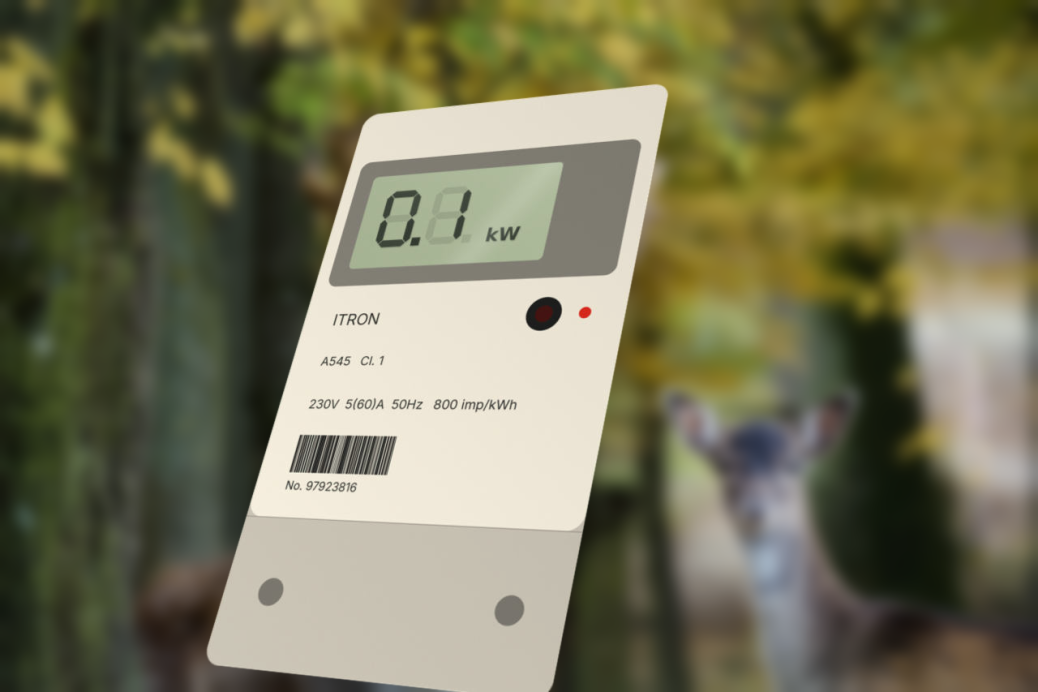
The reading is 0.1 kW
